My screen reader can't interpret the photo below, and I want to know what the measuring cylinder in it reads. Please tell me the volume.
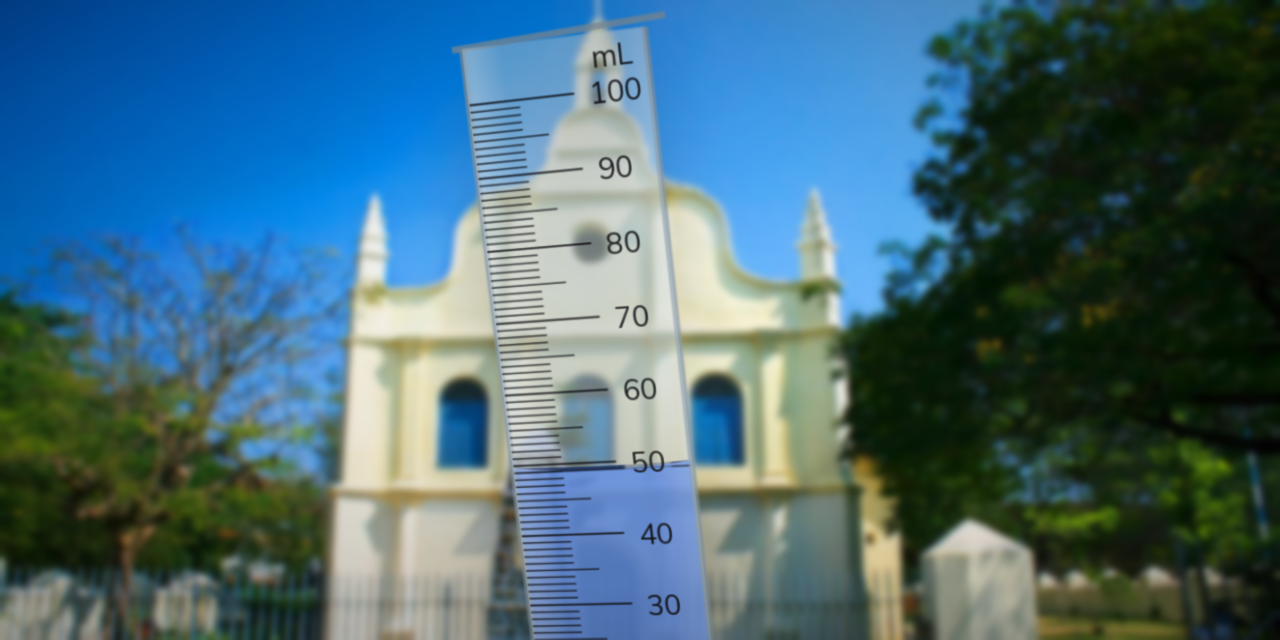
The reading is 49 mL
